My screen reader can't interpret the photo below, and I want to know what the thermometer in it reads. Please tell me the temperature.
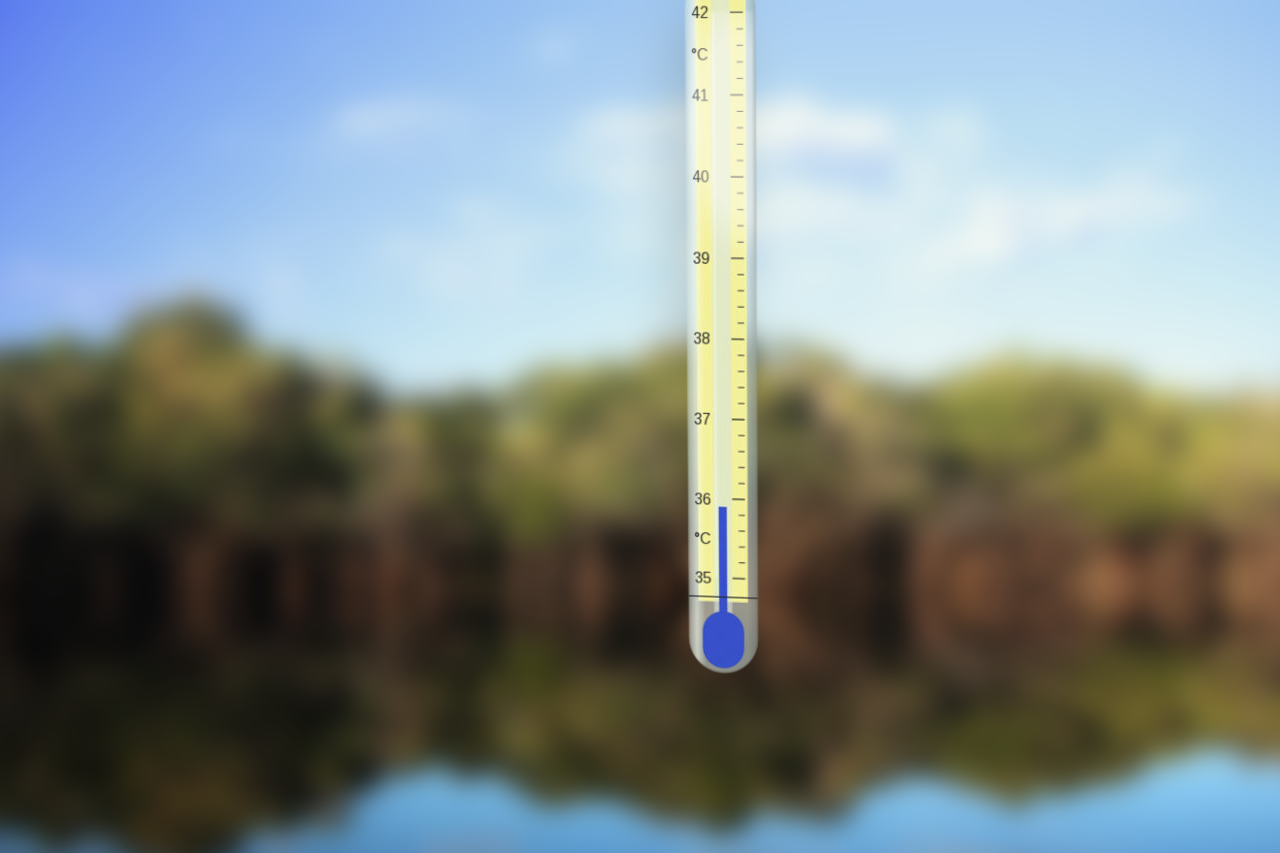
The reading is 35.9 °C
